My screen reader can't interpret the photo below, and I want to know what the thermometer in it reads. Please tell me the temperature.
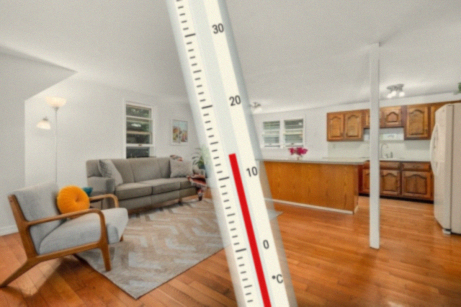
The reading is 13 °C
